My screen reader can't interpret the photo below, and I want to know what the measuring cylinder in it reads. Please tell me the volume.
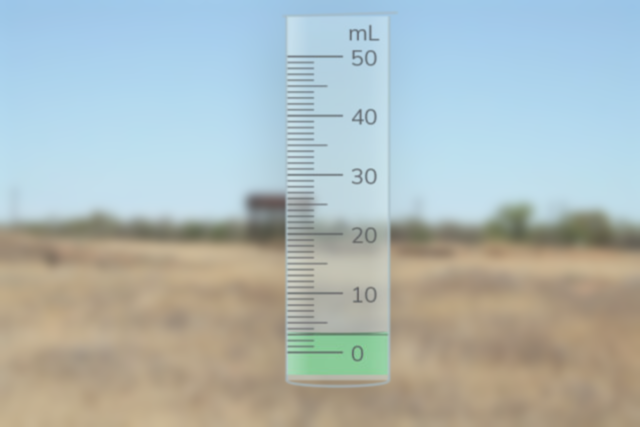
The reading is 3 mL
